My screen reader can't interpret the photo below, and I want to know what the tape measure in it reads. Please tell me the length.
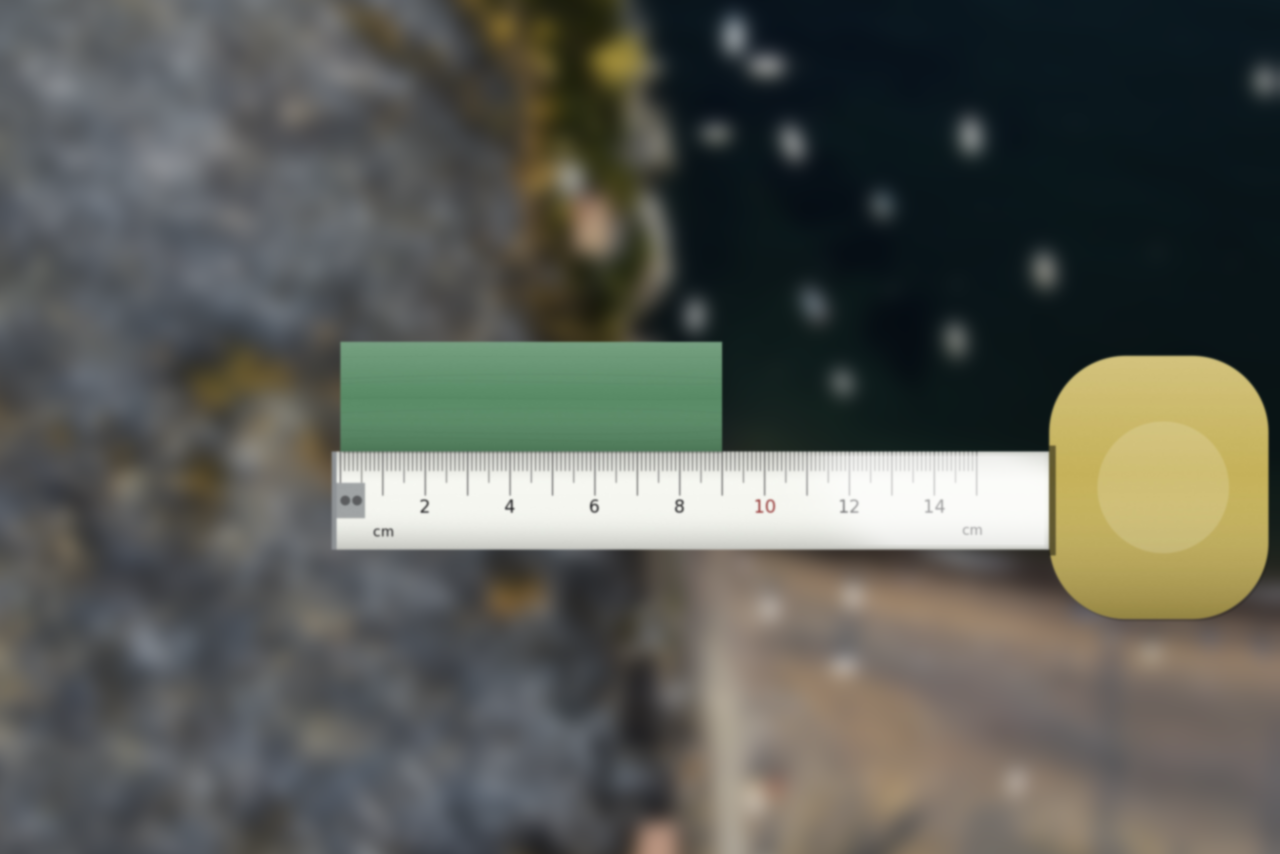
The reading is 9 cm
